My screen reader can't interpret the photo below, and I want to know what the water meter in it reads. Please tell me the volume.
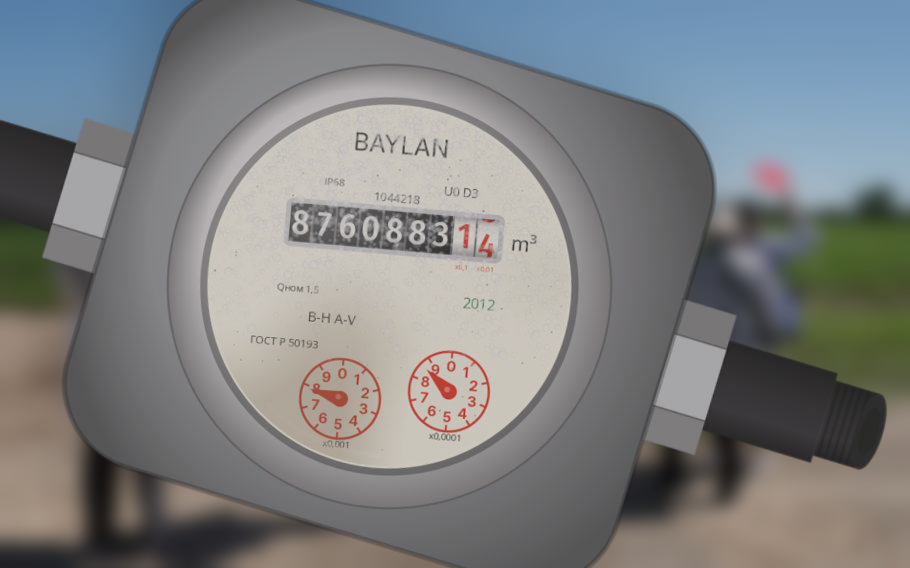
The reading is 8760883.1378 m³
